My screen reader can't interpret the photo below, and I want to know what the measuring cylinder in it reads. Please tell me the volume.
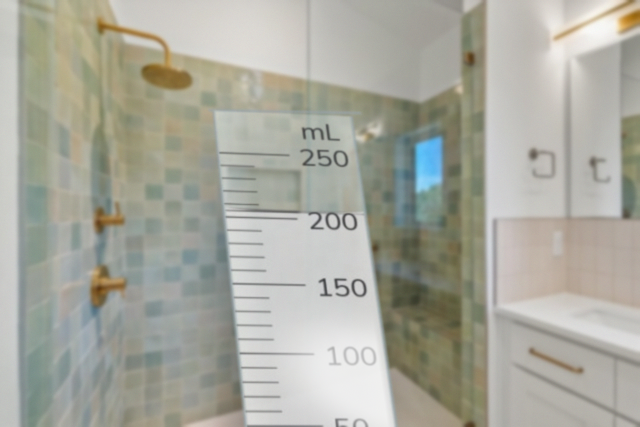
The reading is 205 mL
